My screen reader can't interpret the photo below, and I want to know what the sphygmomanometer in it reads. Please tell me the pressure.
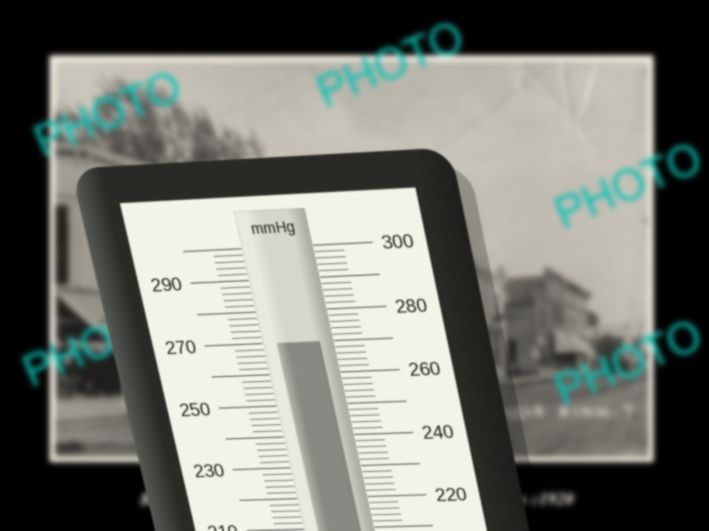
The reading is 270 mmHg
